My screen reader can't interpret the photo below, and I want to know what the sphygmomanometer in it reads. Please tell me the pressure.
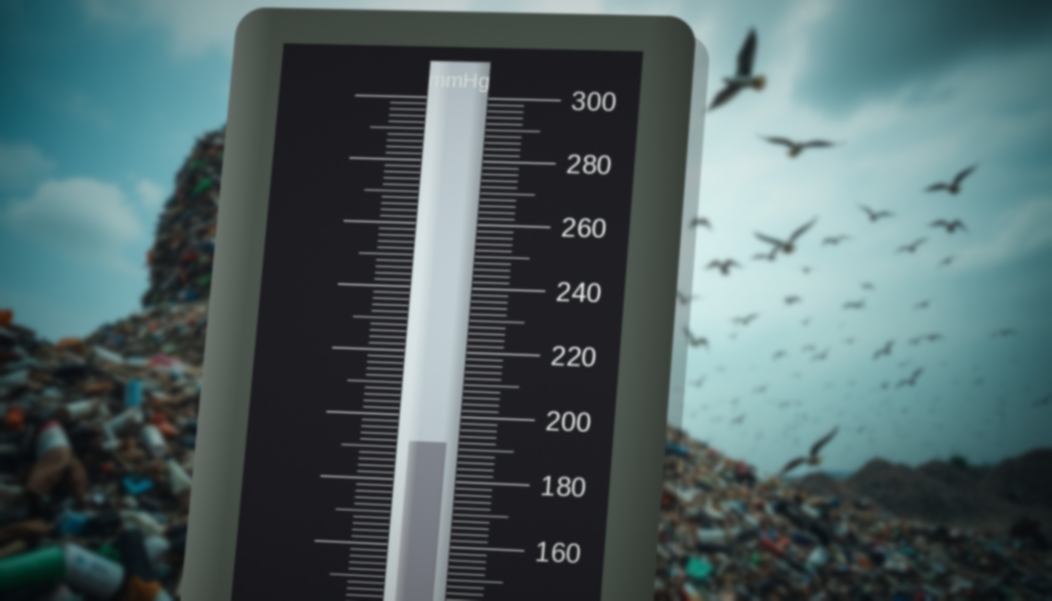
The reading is 192 mmHg
